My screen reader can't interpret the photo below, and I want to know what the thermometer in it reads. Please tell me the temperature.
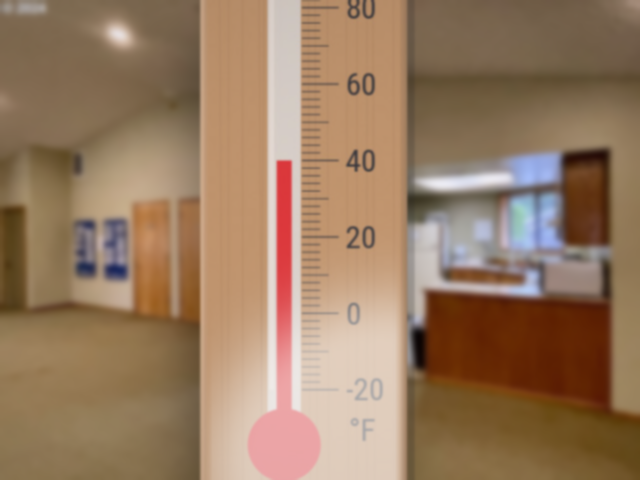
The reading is 40 °F
